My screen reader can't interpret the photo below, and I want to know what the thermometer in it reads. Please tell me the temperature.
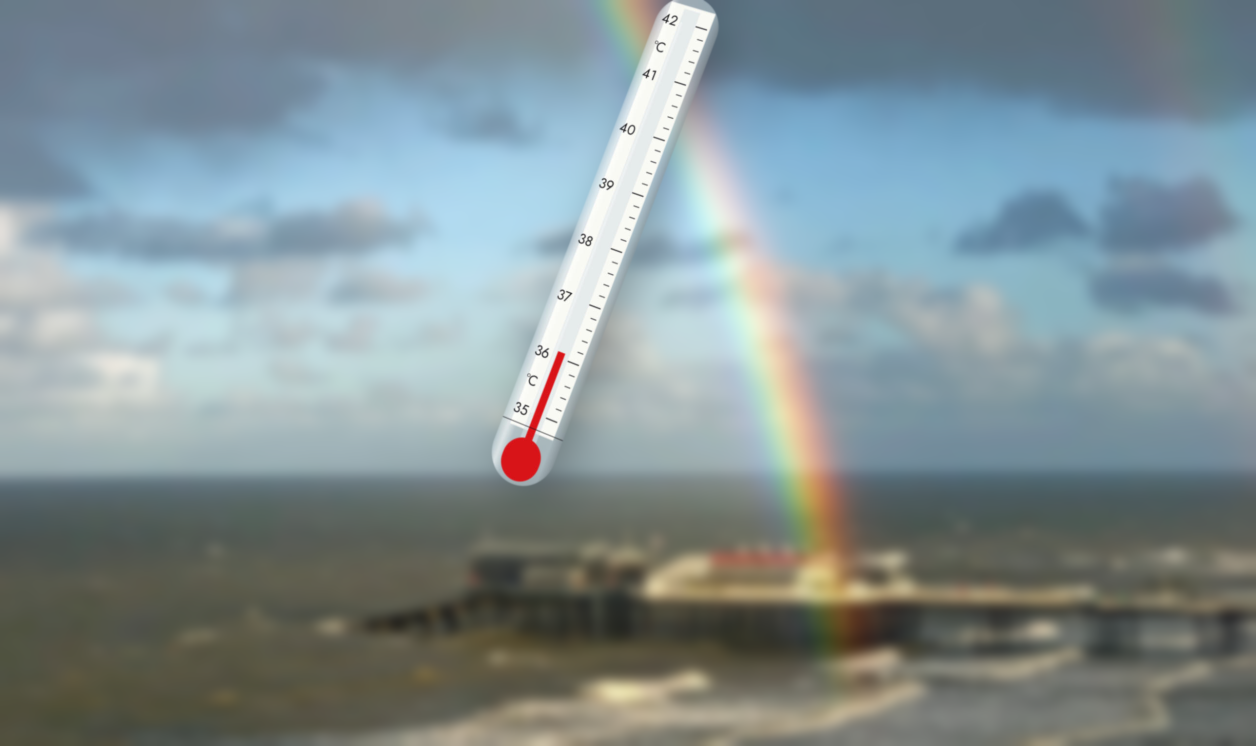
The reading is 36.1 °C
